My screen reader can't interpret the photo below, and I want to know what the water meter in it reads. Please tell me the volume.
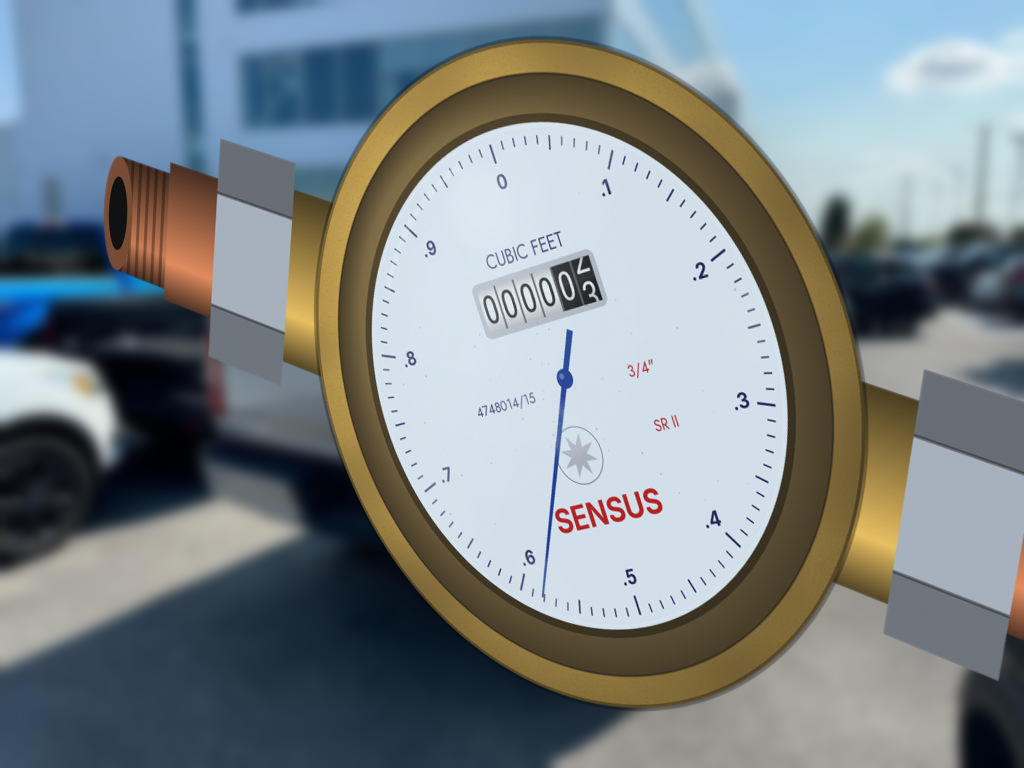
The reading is 2.58 ft³
